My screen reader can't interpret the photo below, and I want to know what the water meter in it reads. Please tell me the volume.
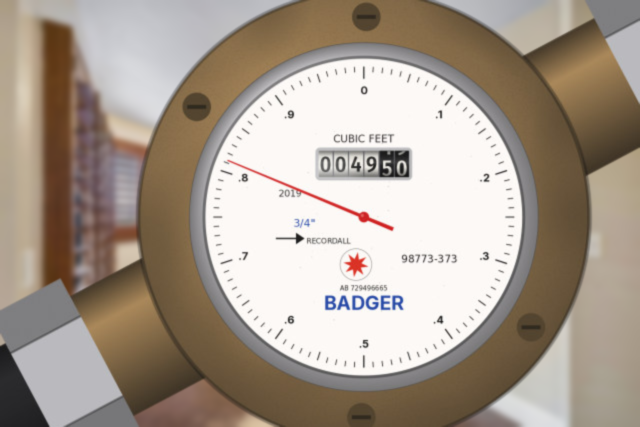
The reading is 4949.81 ft³
